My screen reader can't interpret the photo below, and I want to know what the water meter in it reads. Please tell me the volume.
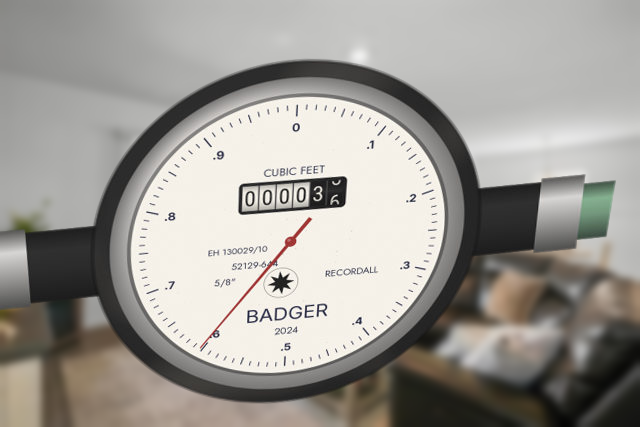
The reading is 35.60 ft³
